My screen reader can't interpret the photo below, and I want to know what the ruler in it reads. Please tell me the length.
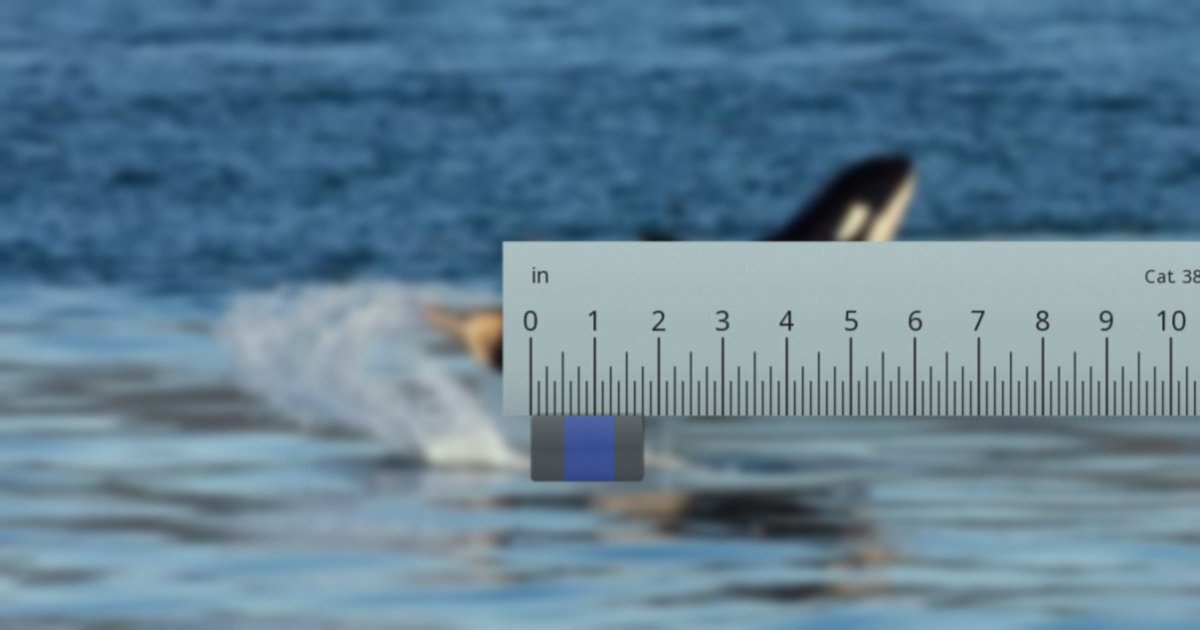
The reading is 1.75 in
